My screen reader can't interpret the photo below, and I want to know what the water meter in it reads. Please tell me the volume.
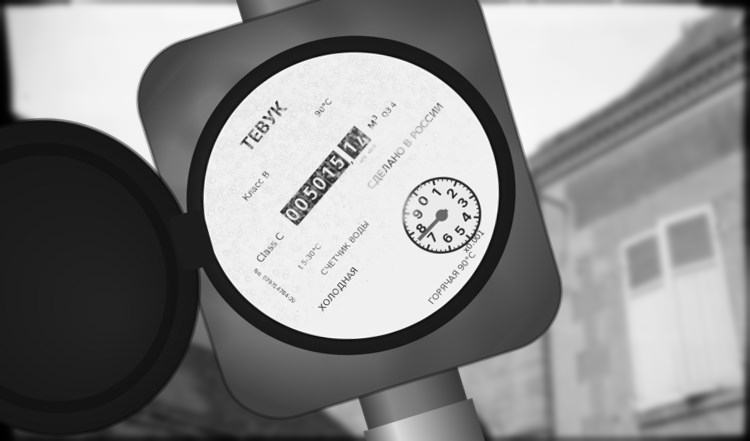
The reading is 5015.137 m³
